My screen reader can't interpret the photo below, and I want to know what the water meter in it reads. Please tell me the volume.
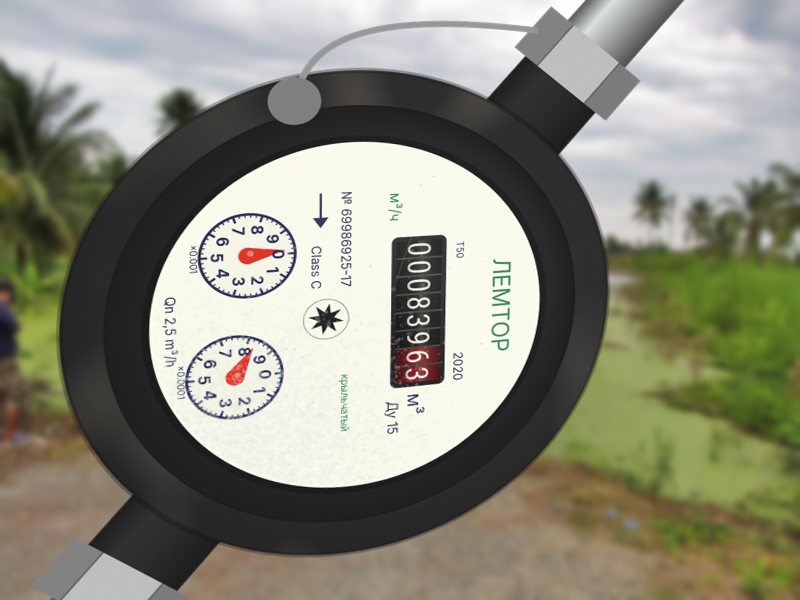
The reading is 839.6298 m³
